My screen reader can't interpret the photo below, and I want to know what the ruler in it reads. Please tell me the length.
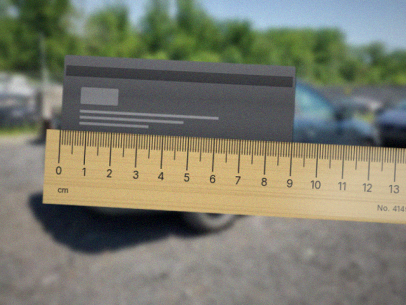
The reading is 9 cm
